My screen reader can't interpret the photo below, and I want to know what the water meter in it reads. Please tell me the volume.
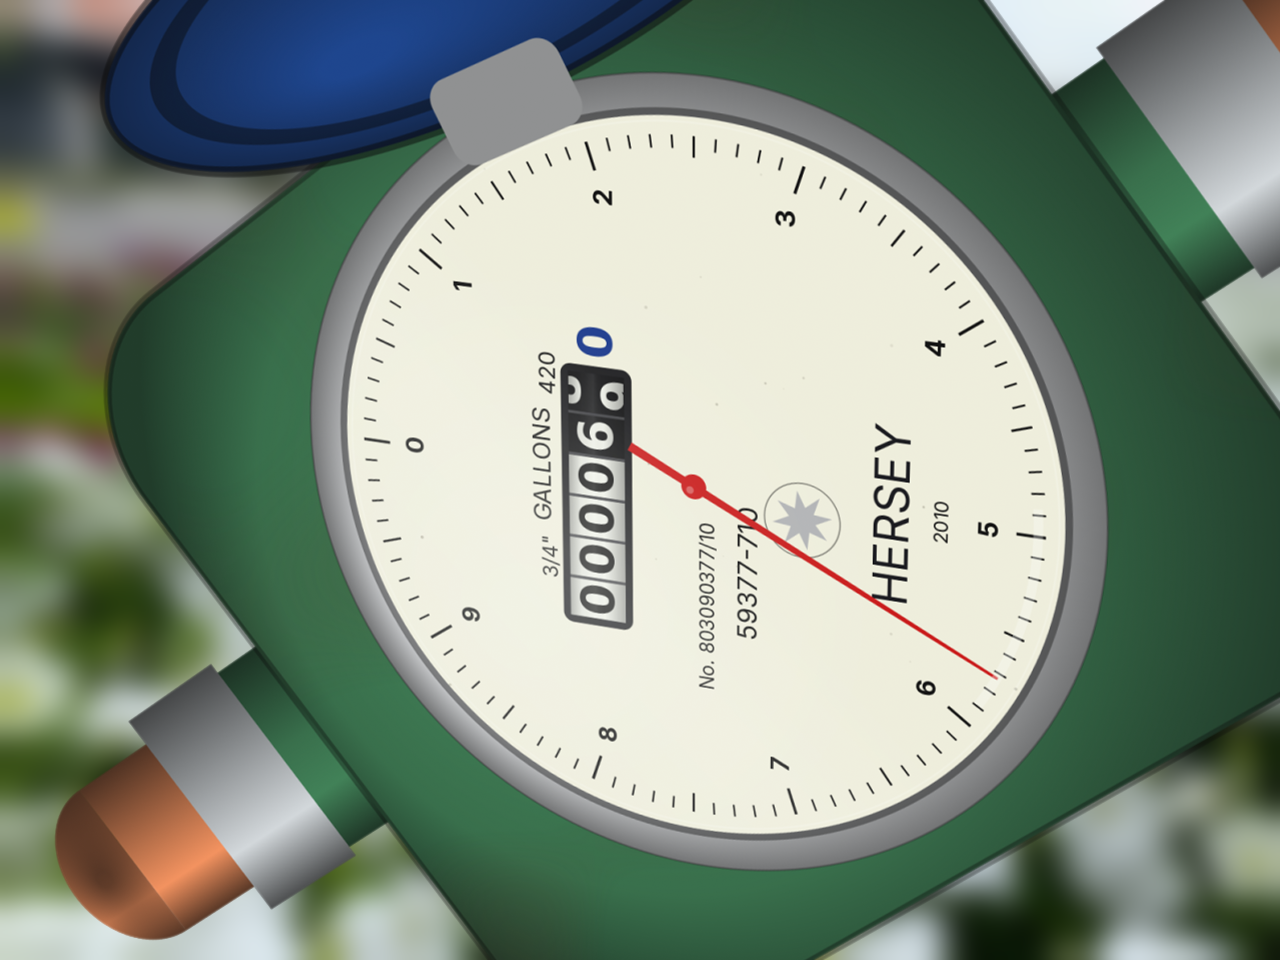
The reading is 685.7 gal
